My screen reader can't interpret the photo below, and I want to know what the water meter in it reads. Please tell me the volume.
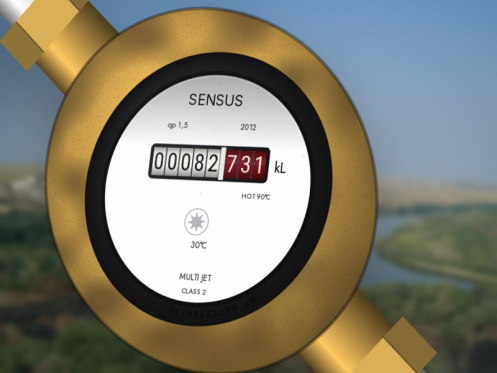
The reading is 82.731 kL
